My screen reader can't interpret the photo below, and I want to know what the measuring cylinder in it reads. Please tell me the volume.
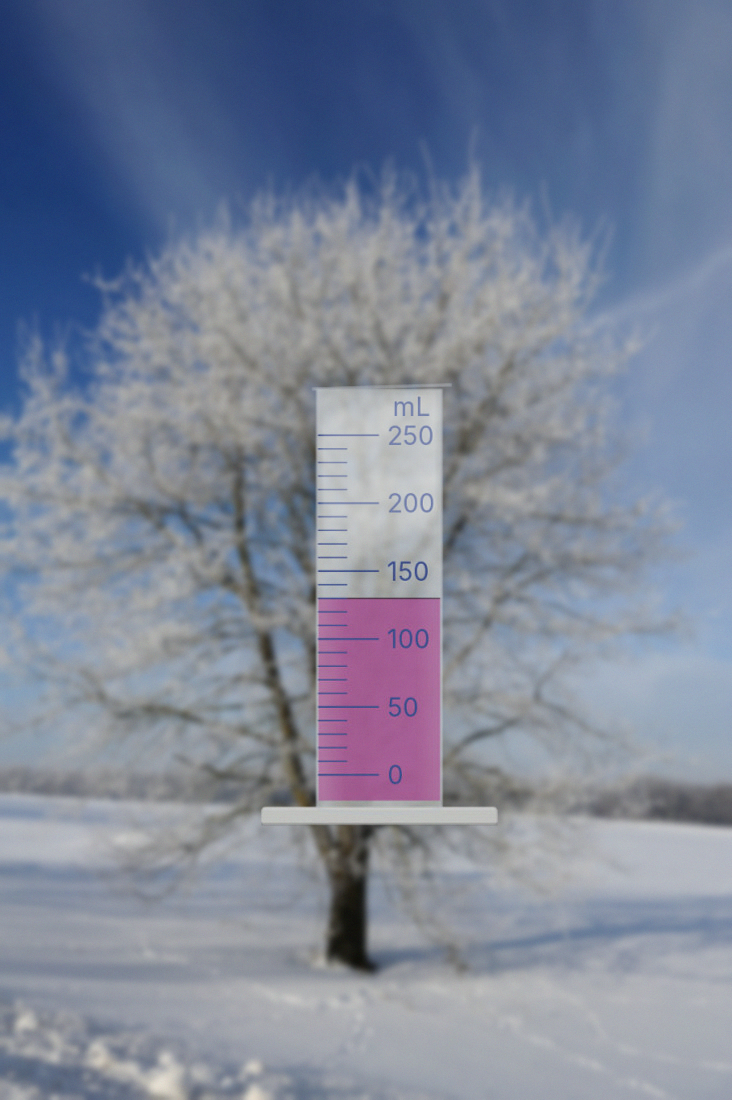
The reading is 130 mL
